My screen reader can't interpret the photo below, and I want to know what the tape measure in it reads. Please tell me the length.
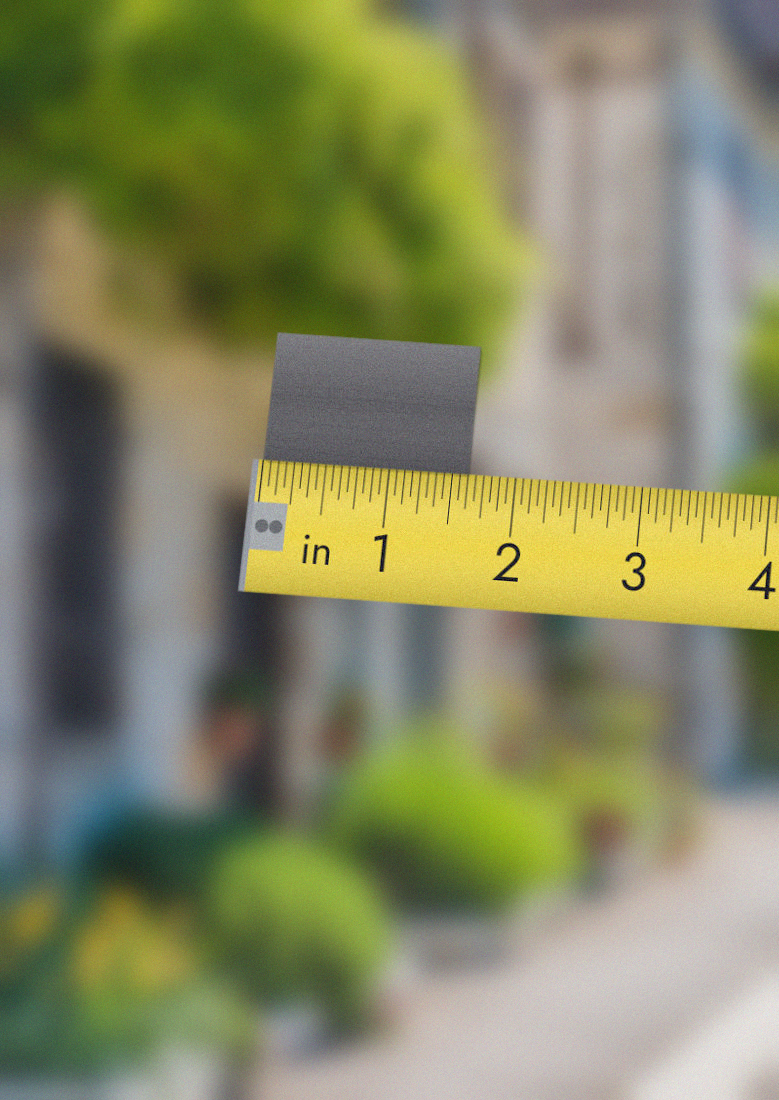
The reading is 1.625 in
